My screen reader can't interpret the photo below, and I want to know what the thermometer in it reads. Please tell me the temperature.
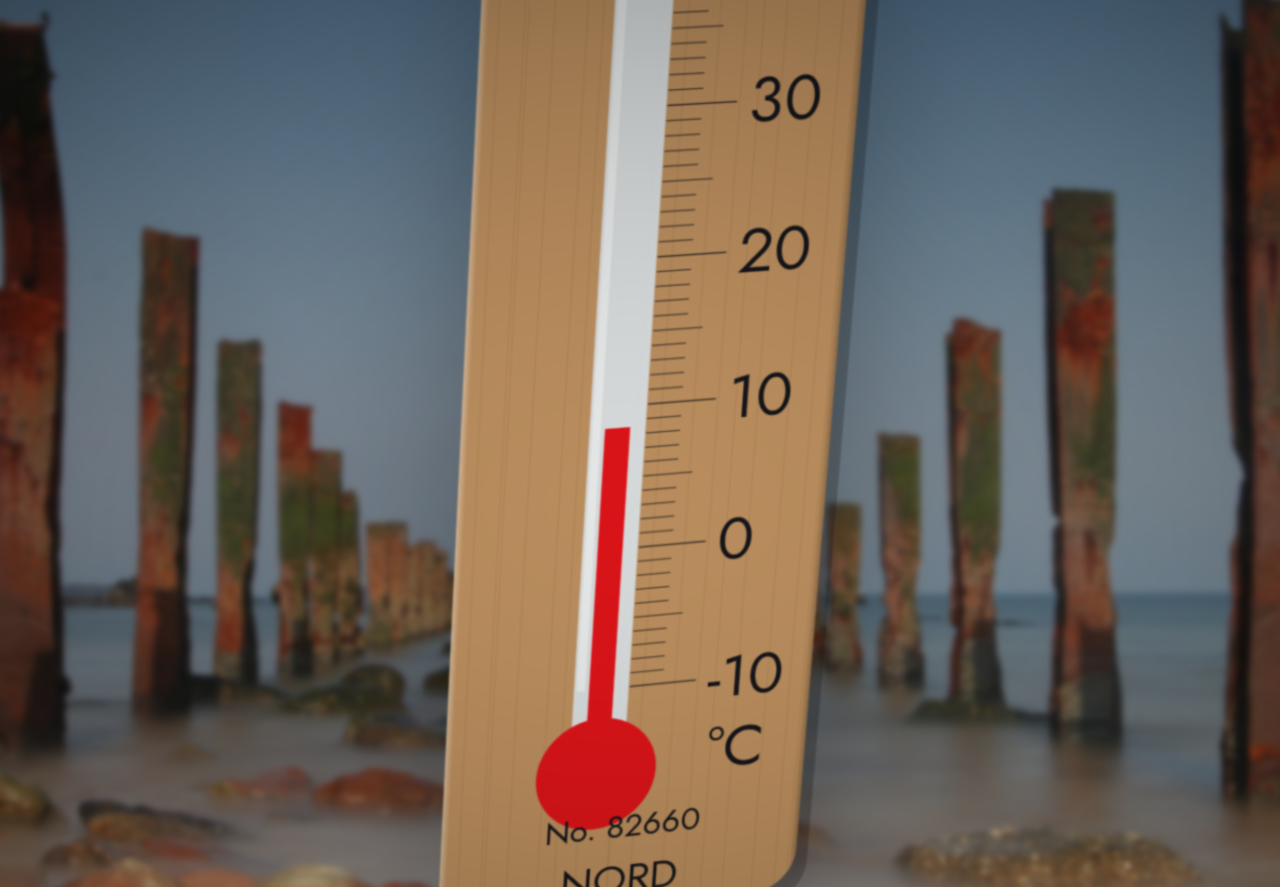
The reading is 8.5 °C
